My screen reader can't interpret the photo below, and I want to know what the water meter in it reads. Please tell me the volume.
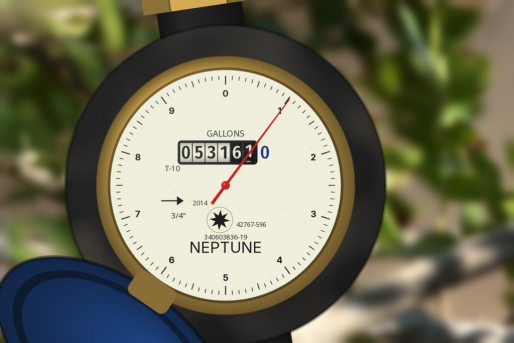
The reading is 531611.0 gal
